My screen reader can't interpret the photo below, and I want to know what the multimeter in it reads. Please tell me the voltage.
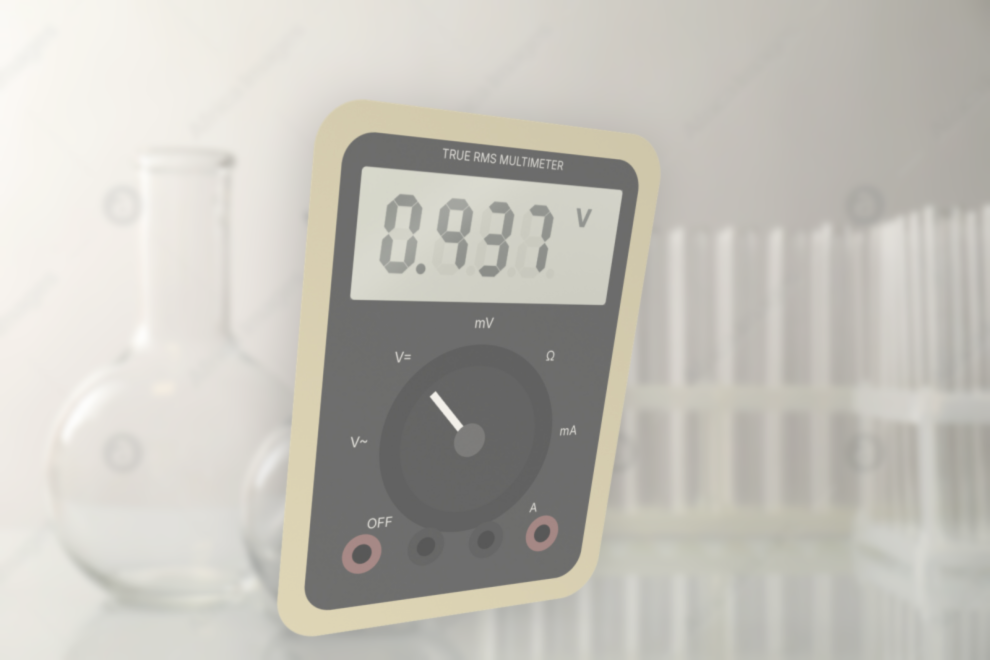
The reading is 0.937 V
